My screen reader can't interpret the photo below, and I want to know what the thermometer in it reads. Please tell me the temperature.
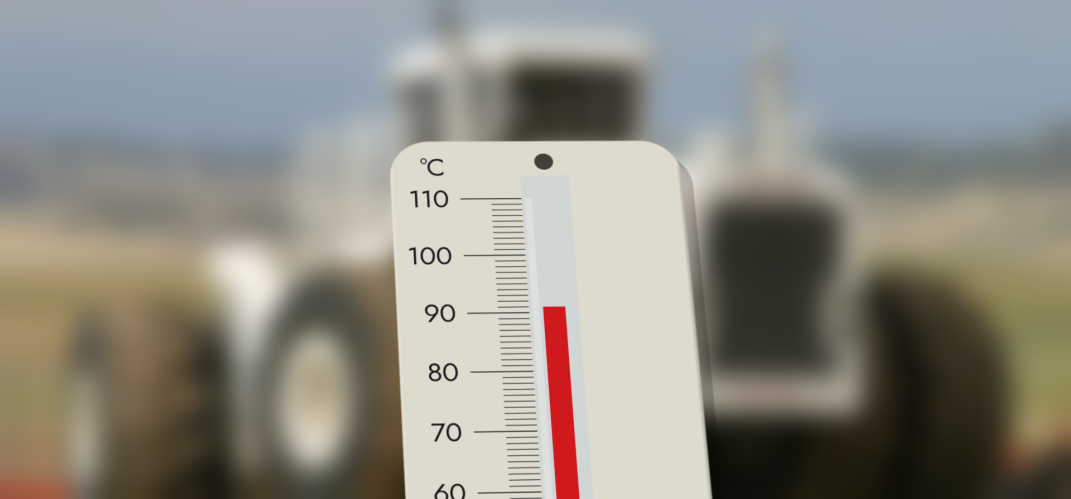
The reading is 91 °C
